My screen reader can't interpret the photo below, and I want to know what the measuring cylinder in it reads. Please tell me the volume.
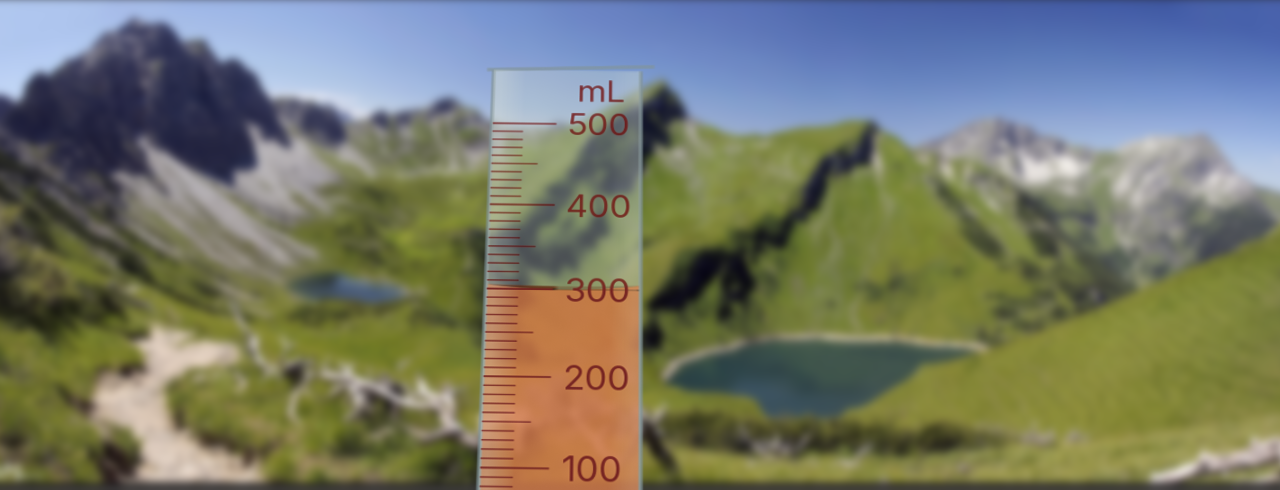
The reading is 300 mL
